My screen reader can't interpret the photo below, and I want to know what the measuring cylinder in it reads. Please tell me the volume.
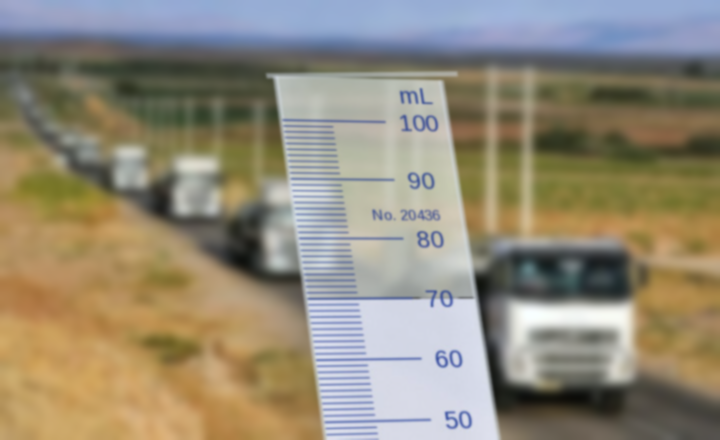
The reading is 70 mL
